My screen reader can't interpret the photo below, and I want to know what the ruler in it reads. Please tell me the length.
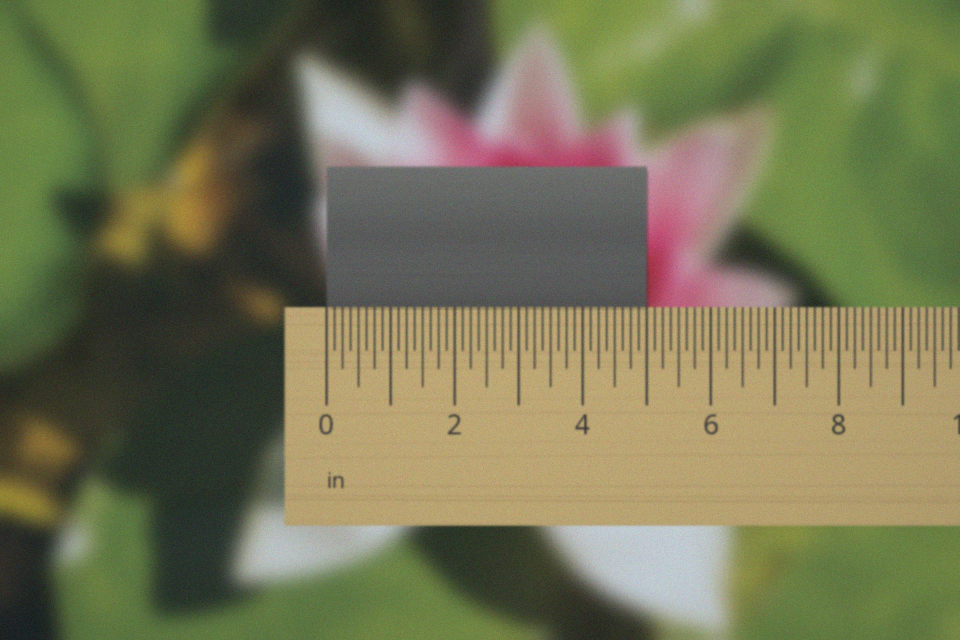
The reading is 5 in
